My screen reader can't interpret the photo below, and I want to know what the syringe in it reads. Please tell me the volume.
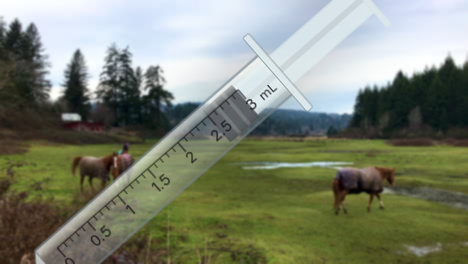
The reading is 2.5 mL
